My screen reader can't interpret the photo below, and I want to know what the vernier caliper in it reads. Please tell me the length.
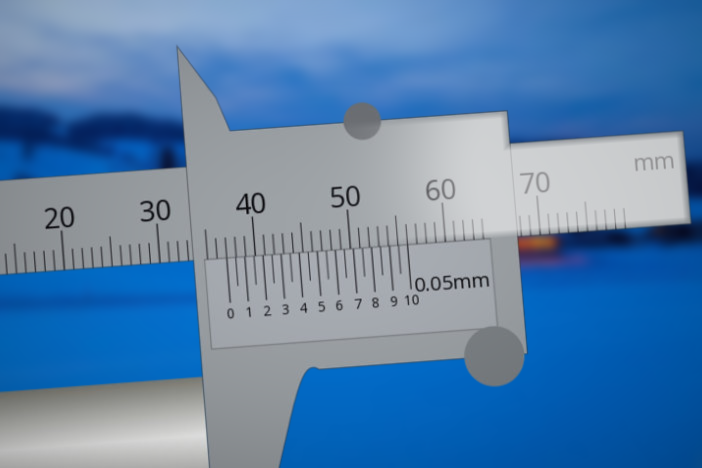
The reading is 37.0 mm
